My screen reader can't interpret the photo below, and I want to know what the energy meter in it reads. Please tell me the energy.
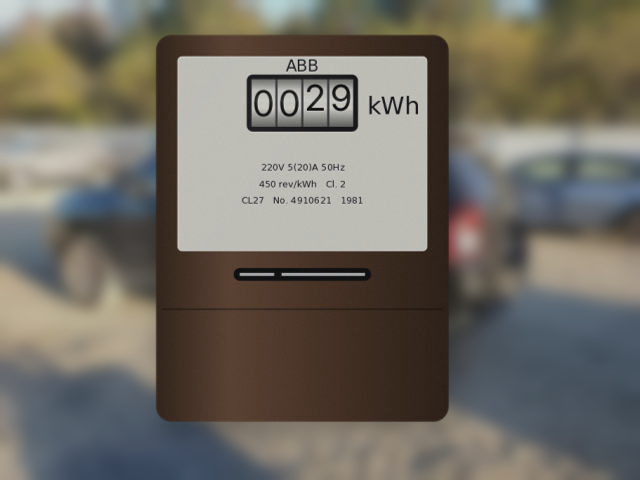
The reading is 29 kWh
